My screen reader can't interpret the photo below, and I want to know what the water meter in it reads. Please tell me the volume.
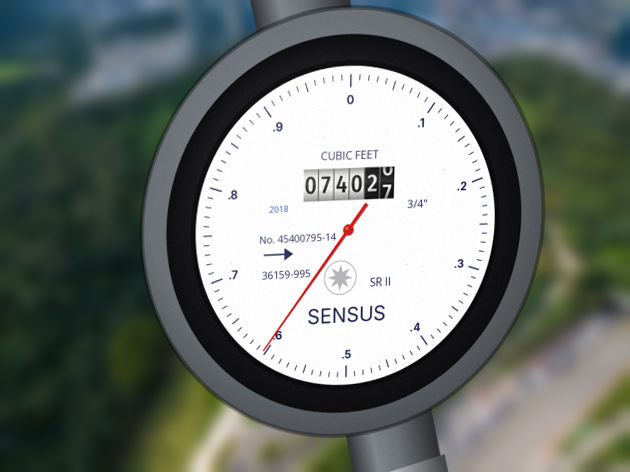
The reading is 74026.60 ft³
